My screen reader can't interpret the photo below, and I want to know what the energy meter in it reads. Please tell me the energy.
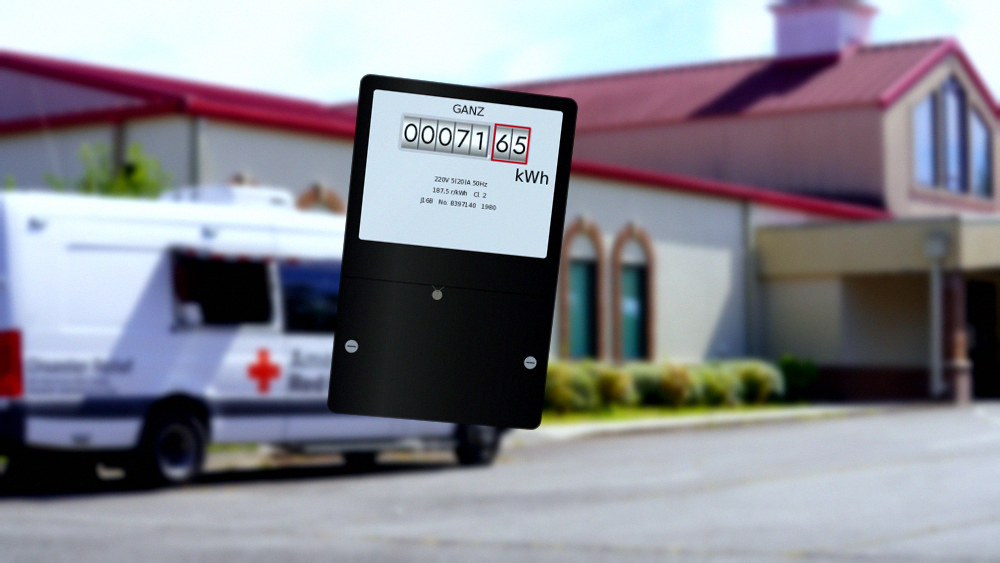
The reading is 71.65 kWh
